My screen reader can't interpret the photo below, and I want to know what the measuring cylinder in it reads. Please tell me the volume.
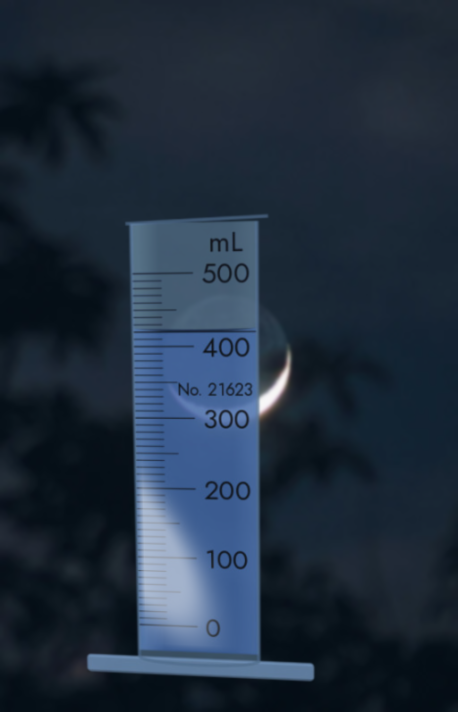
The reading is 420 mL
